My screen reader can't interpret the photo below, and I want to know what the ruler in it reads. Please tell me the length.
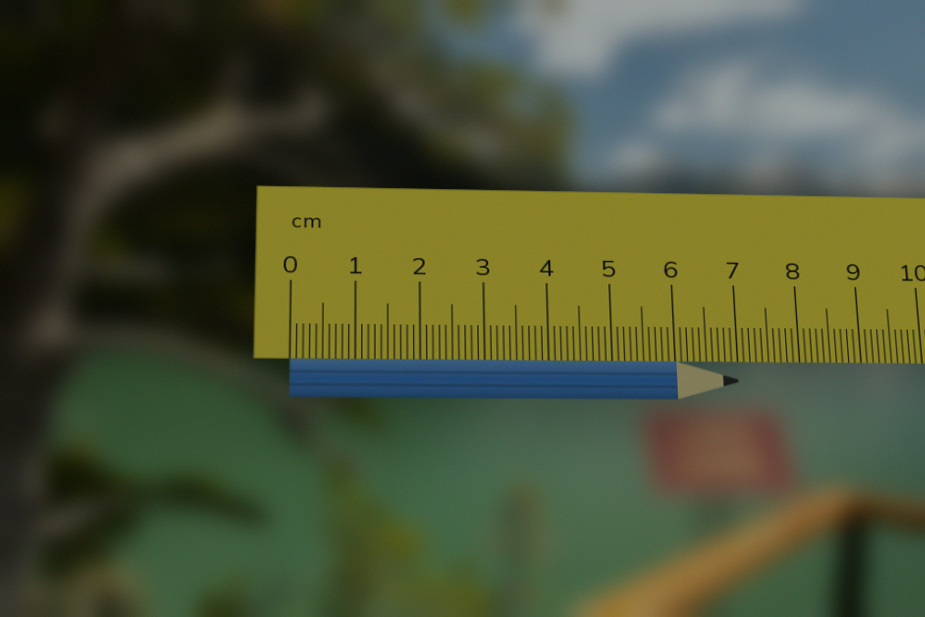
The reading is 7 cm
